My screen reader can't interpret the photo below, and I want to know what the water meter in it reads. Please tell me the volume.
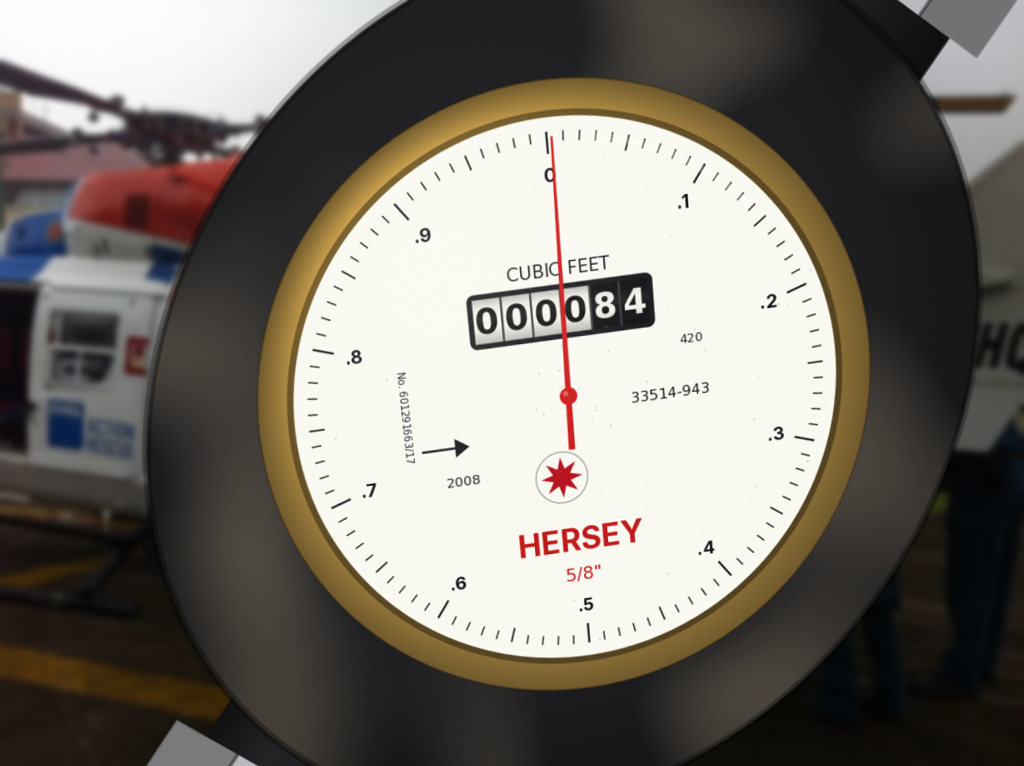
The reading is 84.00 ft³
